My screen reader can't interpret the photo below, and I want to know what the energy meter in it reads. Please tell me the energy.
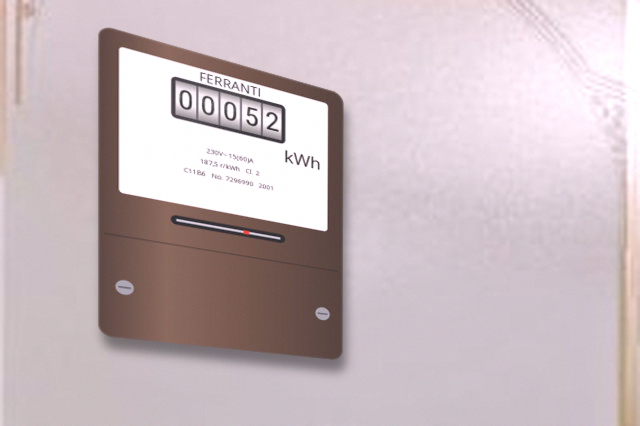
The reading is 52 kWh
